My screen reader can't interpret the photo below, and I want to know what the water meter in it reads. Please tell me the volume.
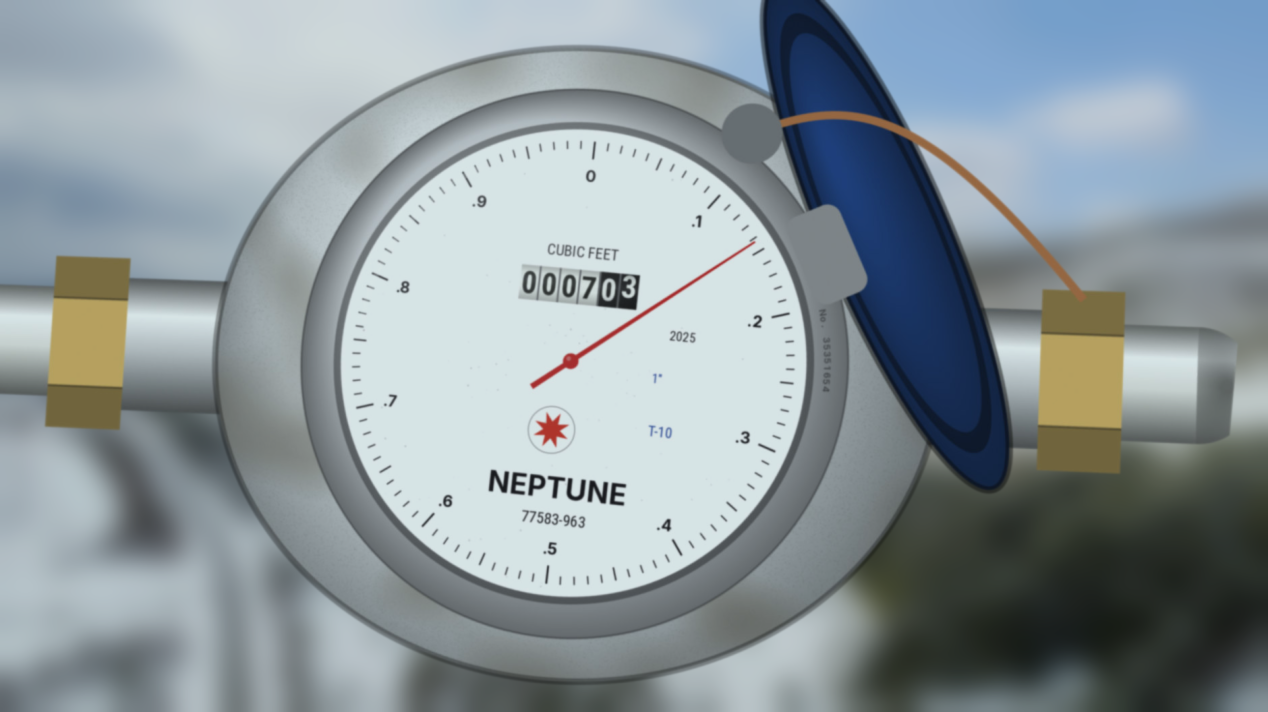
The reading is 703.14 ft³
